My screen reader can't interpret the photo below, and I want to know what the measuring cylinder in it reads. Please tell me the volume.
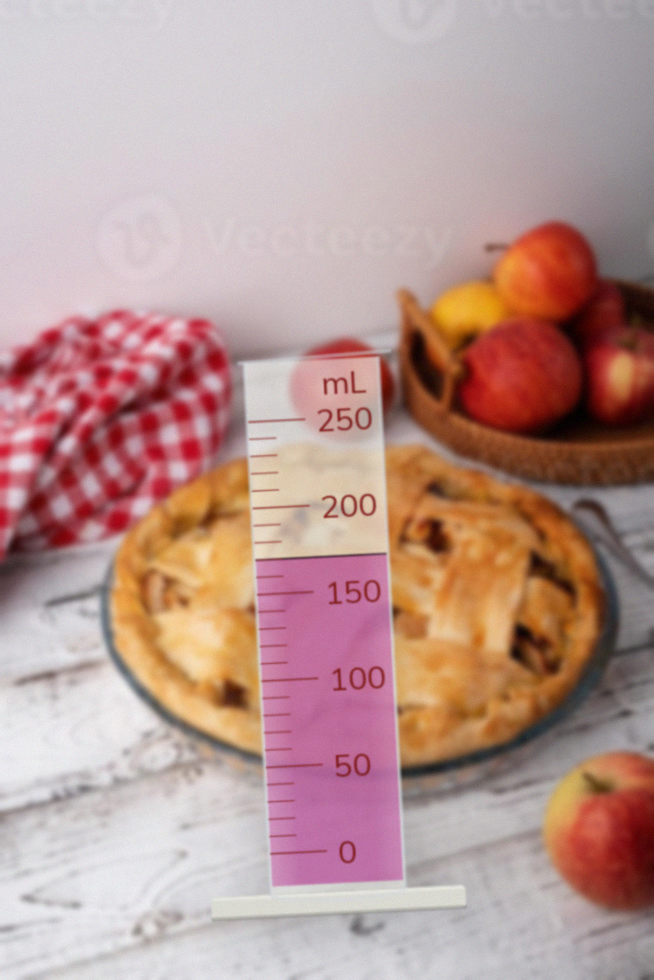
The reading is 170 mL
